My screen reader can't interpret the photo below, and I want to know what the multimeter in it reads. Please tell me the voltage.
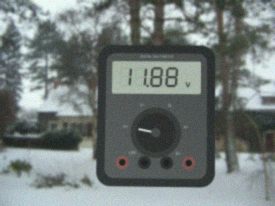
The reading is 11.88 V
